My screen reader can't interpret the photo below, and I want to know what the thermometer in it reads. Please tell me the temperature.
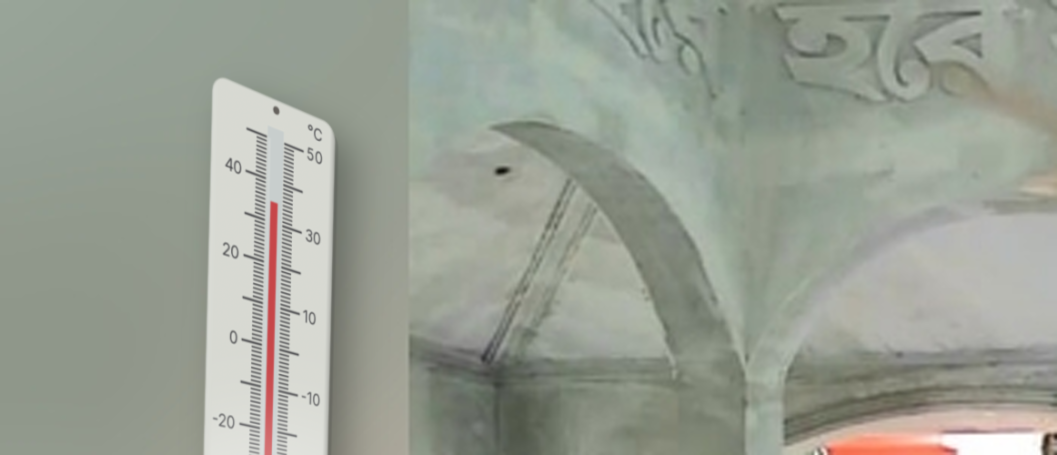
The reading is 35 °C
